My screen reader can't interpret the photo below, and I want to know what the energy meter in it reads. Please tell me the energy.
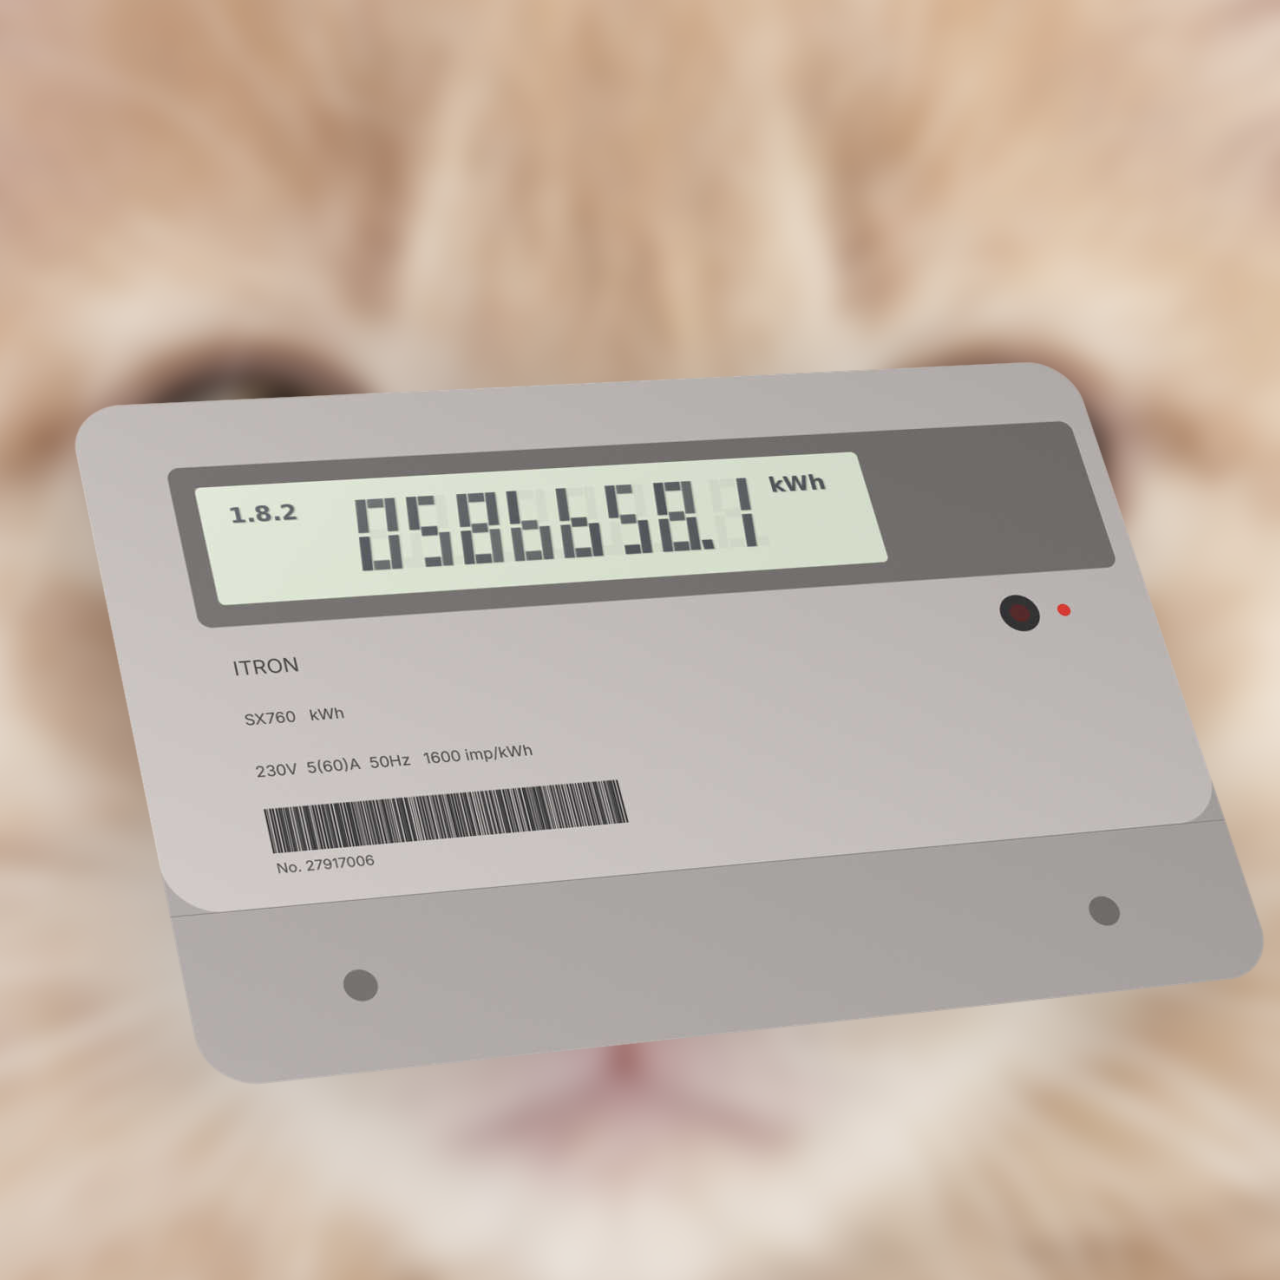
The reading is 586658.1 kWh
